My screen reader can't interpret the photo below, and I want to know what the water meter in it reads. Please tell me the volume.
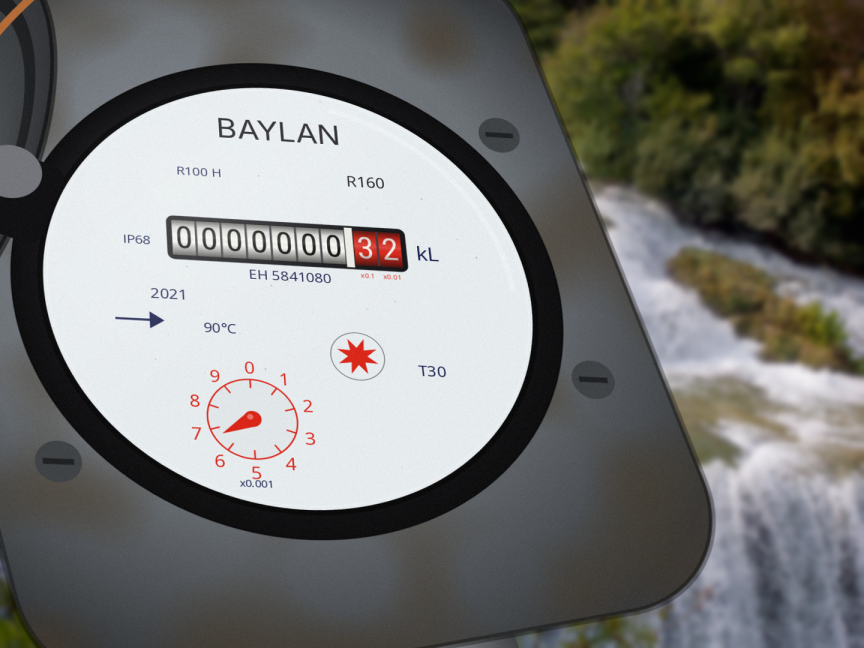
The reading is 0.326 kL
